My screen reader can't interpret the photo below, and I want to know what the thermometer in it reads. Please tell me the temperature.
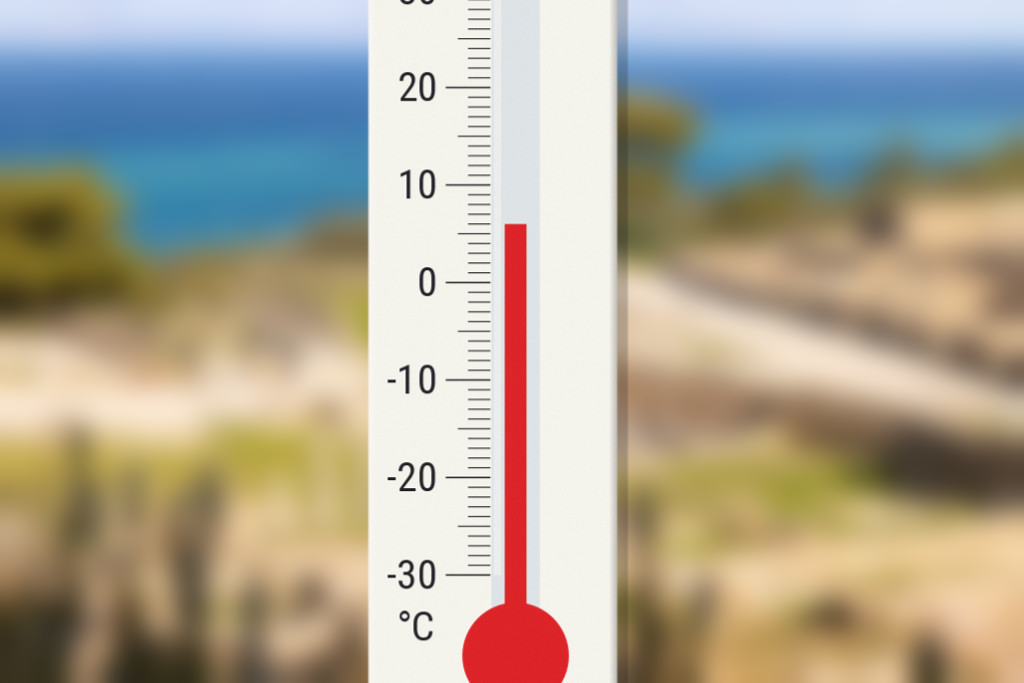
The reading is 6 °C
